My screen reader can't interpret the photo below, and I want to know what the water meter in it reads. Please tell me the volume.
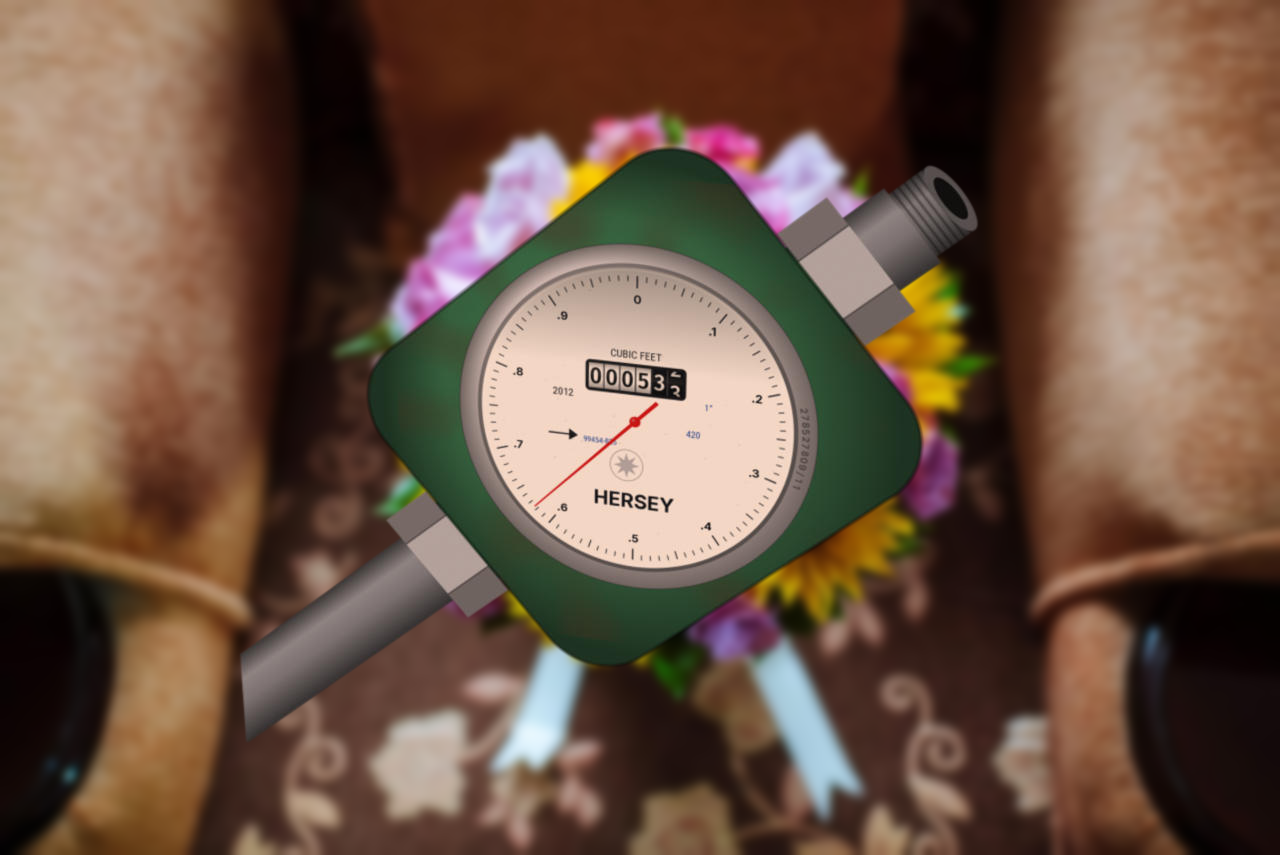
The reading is 532.62 ft³
